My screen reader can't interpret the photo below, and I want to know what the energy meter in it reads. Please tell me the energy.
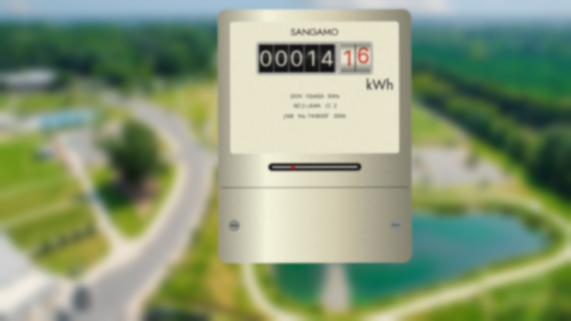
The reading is 14.16 kWh
